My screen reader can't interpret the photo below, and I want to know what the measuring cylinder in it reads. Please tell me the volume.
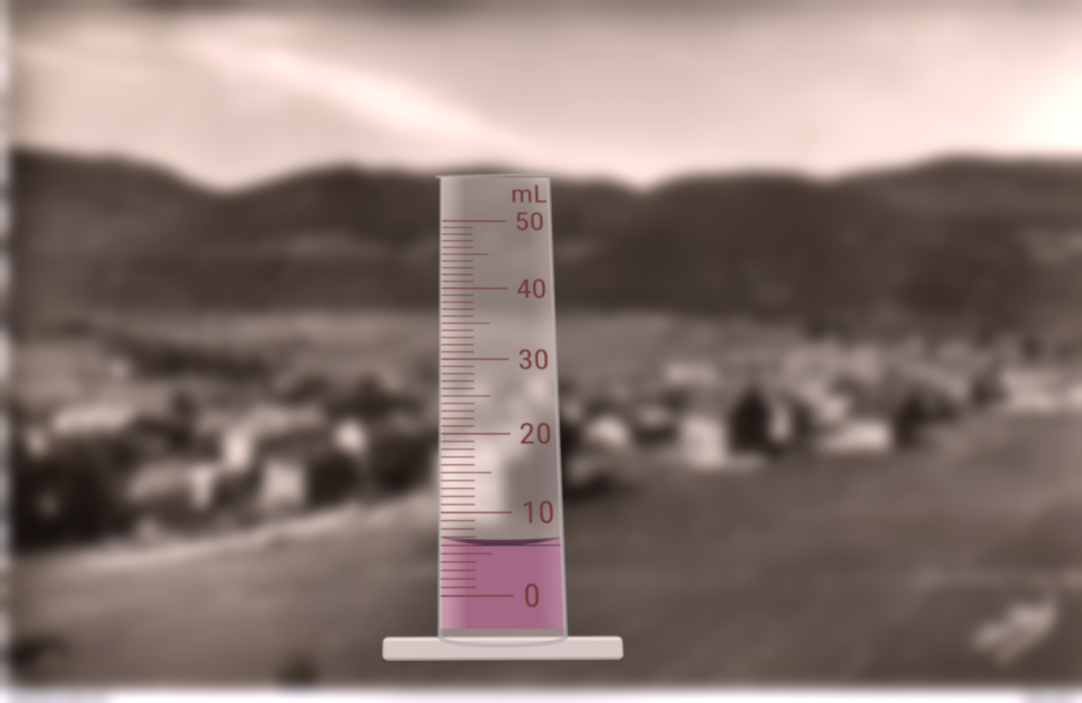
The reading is 6 mL
